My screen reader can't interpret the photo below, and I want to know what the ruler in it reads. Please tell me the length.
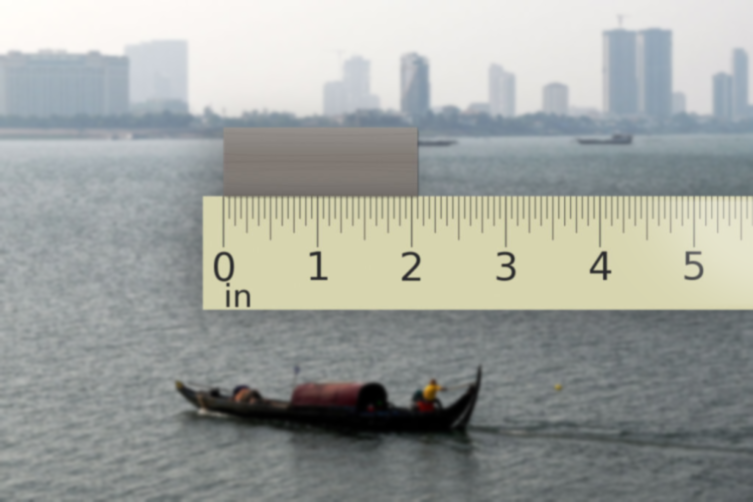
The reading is 2.0625 in
